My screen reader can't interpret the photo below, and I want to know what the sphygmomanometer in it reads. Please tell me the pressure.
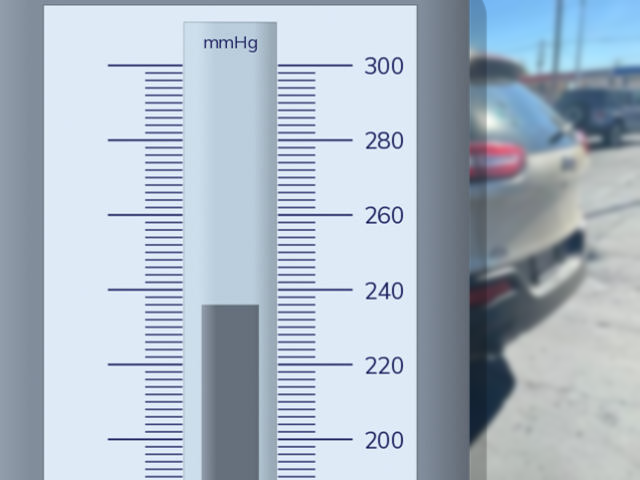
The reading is 236 mmHg
